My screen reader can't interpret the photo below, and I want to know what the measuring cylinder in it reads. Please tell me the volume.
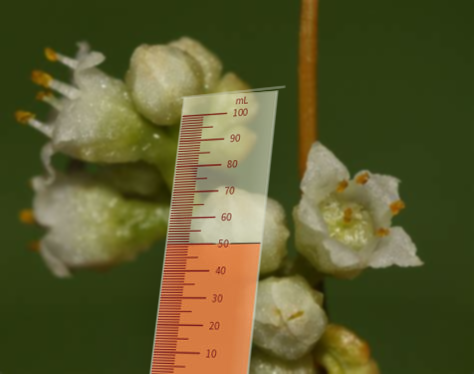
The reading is 50 mL
